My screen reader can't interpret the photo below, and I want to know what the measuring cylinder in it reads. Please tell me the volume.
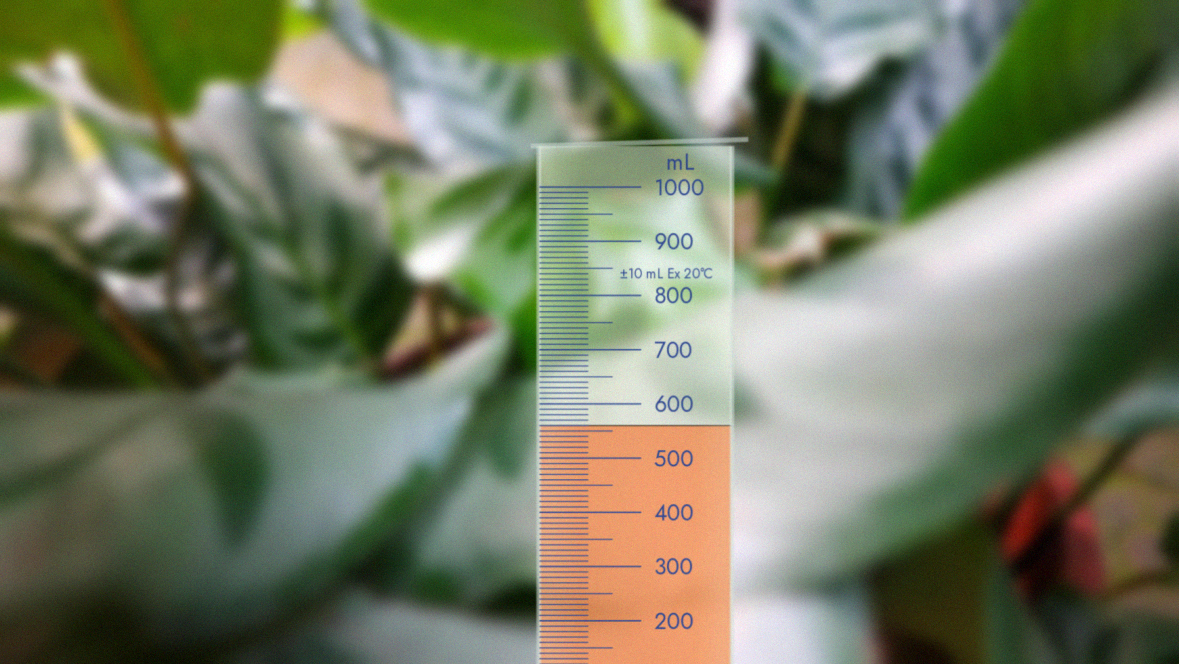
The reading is 560 mL
